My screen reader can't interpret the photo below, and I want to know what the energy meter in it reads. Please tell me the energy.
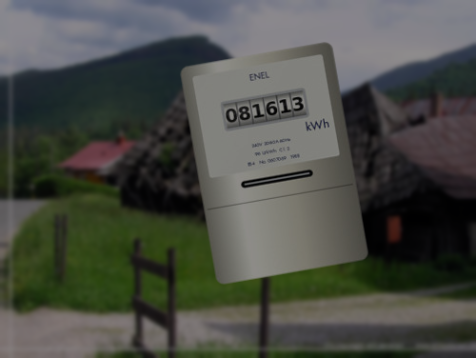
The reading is 81613 kWh
